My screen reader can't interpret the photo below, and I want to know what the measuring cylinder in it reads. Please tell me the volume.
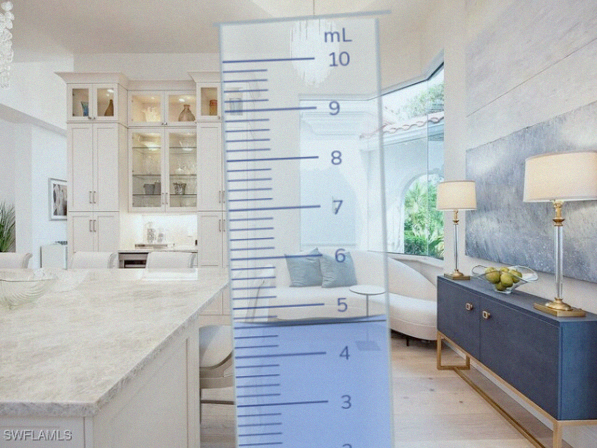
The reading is 4.6 mL
